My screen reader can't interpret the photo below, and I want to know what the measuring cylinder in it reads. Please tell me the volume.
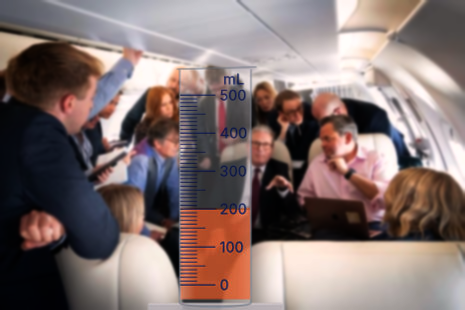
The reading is 200 mL
